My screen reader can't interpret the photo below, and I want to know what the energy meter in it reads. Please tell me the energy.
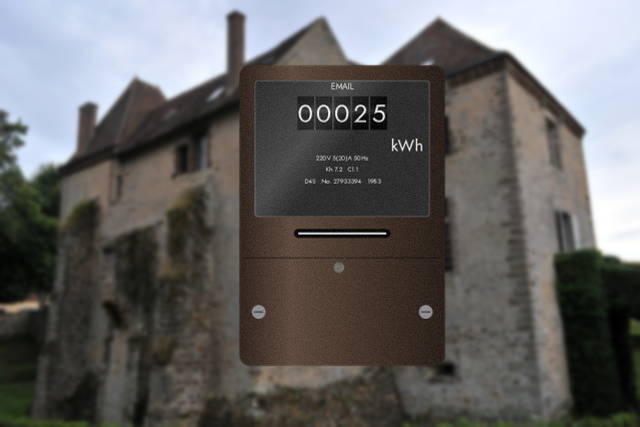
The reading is 25 kWh
